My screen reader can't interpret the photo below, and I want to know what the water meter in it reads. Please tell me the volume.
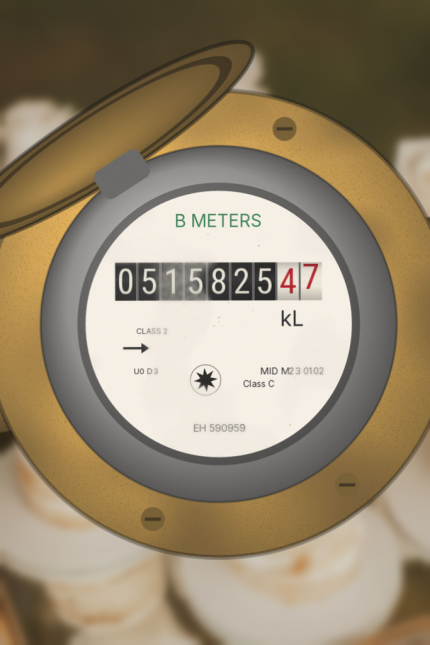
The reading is 515825.47 kL
